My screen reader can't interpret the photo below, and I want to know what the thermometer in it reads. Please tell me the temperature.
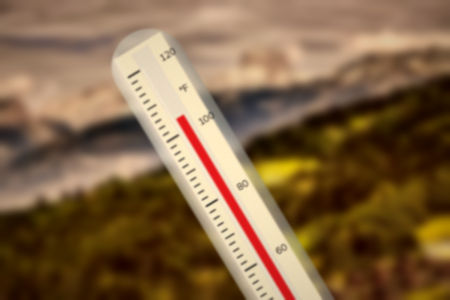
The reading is 104 °F
